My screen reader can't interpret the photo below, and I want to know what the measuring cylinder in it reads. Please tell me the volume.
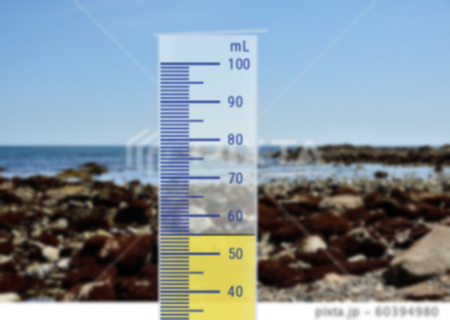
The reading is 55 mL
